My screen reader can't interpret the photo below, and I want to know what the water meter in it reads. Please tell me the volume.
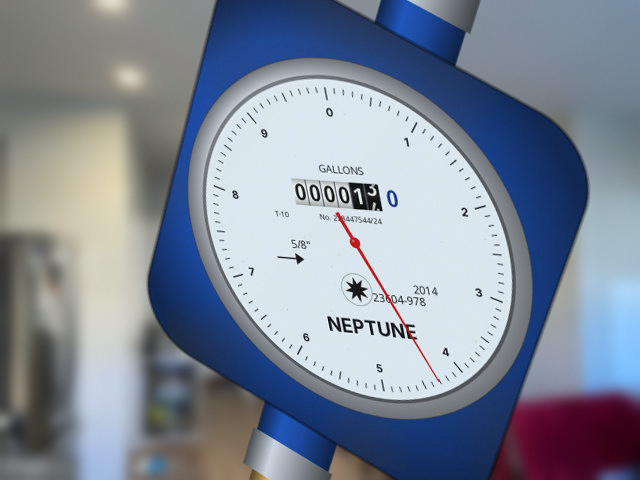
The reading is 134.3 gal
